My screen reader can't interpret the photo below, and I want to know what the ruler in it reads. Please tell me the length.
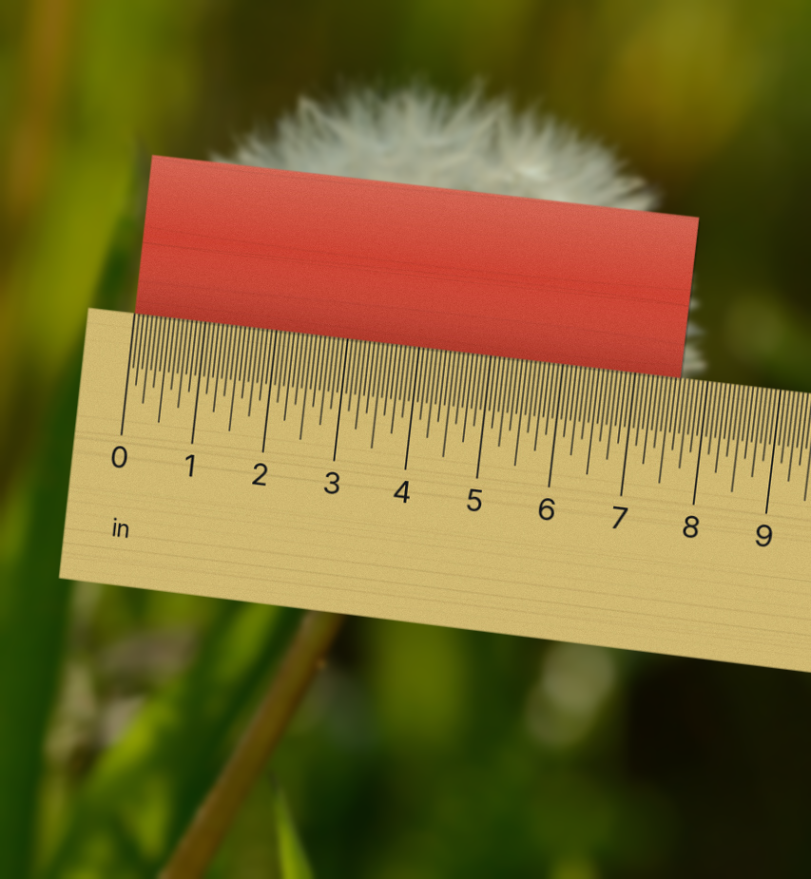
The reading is 7.625 in
